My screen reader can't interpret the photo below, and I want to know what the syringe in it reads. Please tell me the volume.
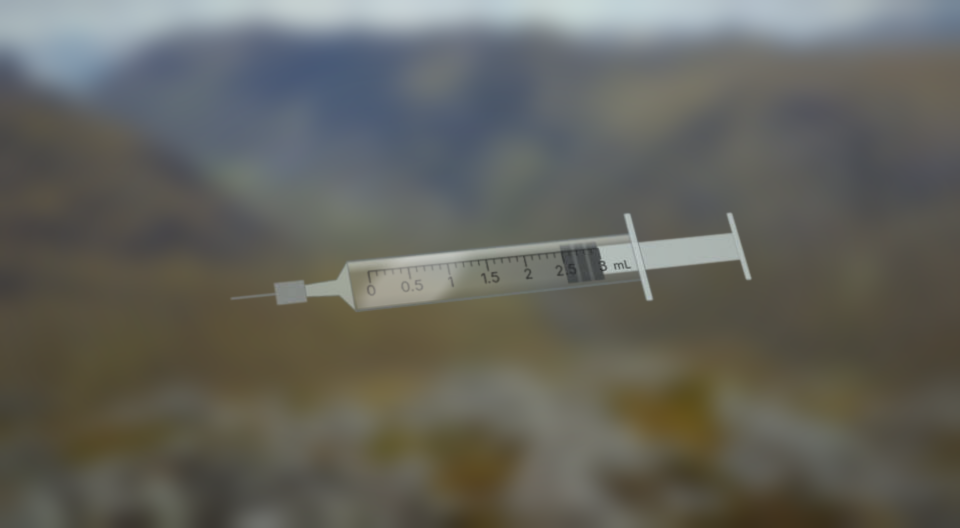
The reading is 2.5 mL
